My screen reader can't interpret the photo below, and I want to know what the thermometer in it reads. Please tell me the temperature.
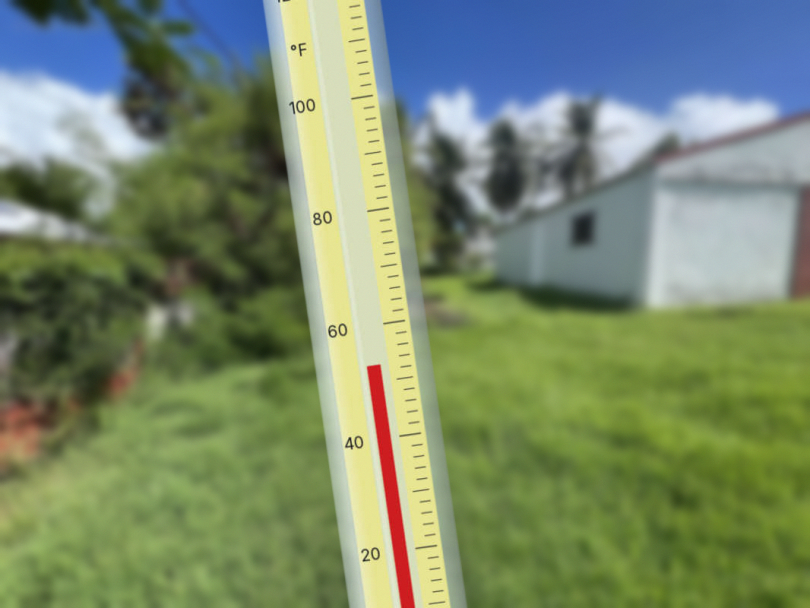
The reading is 53 °F
